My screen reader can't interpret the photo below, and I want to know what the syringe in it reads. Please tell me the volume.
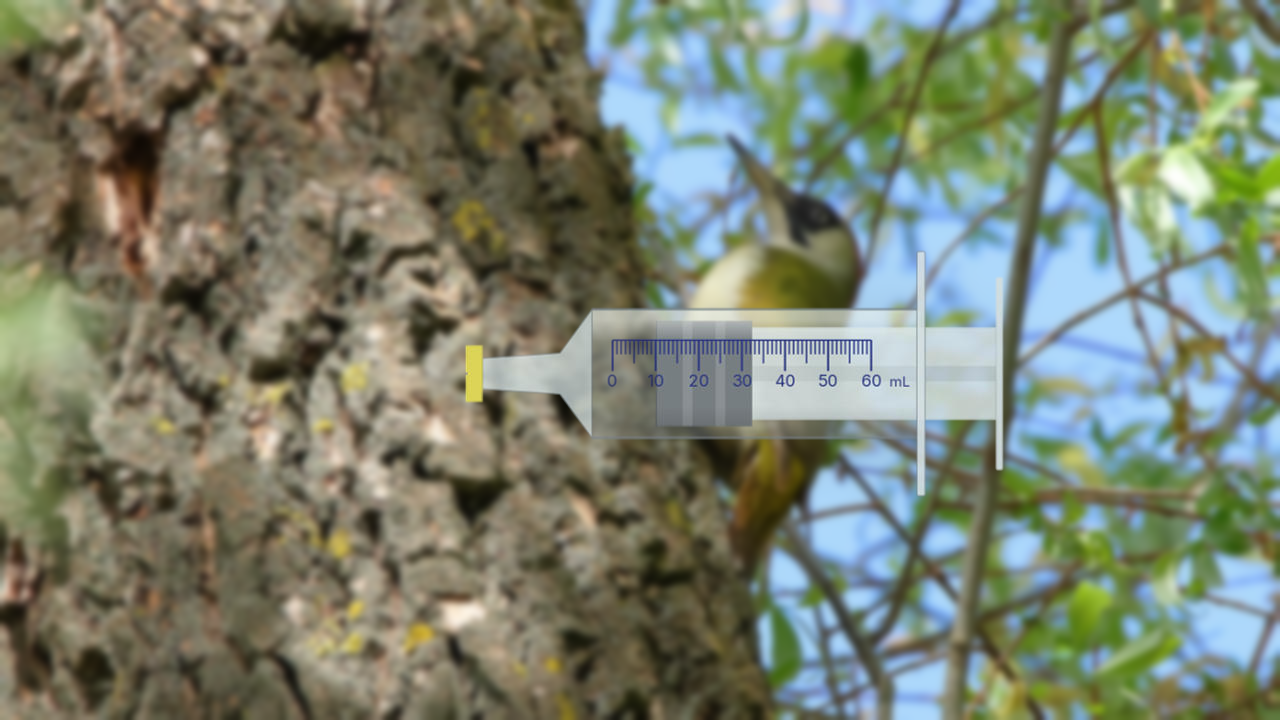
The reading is 10 mL
